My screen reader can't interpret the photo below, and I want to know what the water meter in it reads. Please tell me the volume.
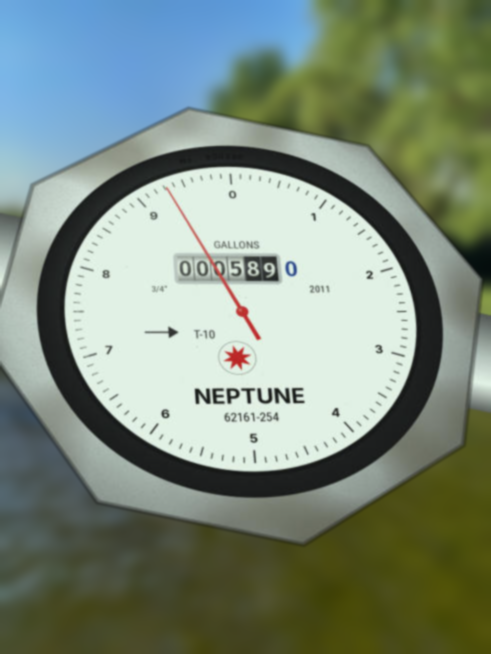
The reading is 5889.3 gal
